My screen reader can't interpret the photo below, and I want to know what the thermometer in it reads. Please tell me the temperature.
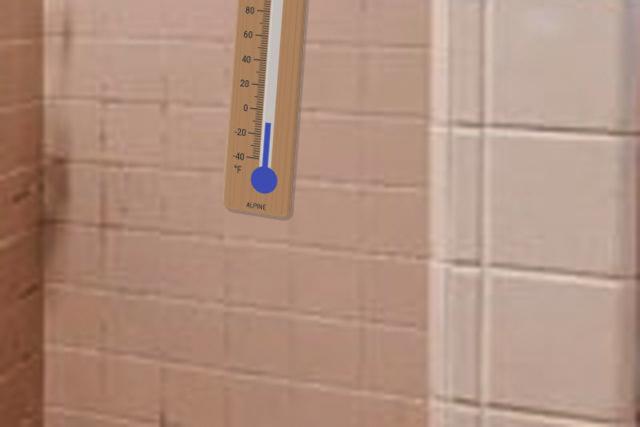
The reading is -10 °F
